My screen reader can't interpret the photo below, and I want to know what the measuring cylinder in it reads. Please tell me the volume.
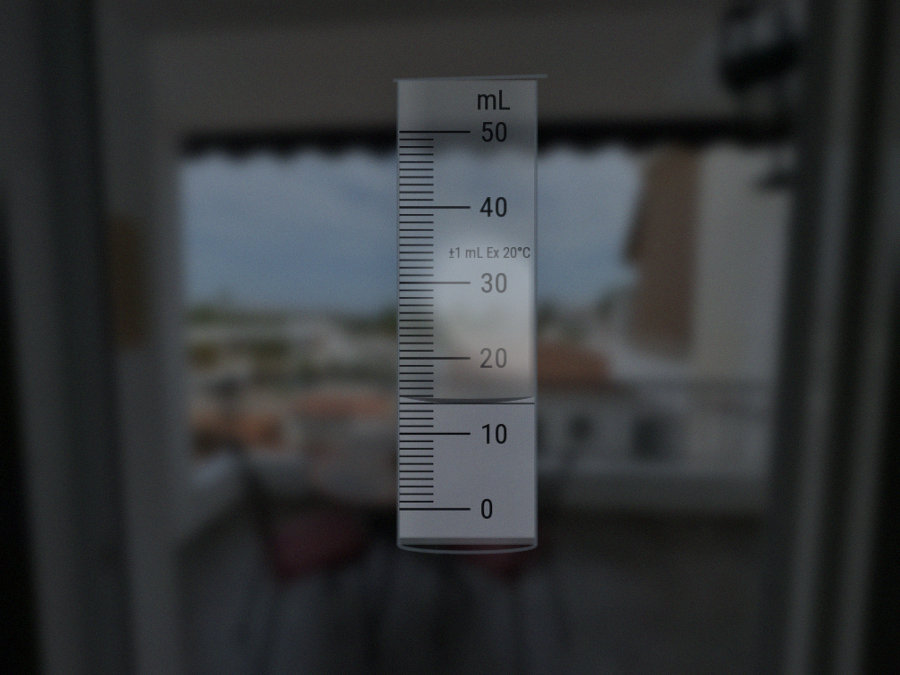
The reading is 14 mL
